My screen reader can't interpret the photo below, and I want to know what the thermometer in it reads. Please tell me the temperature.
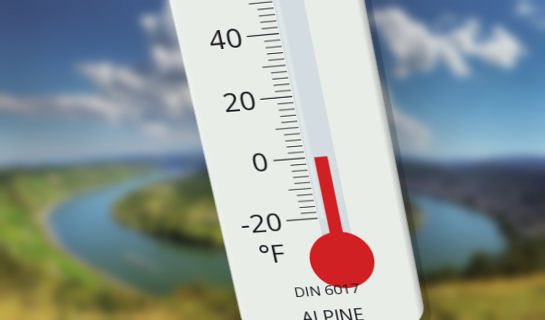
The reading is 0 °F
